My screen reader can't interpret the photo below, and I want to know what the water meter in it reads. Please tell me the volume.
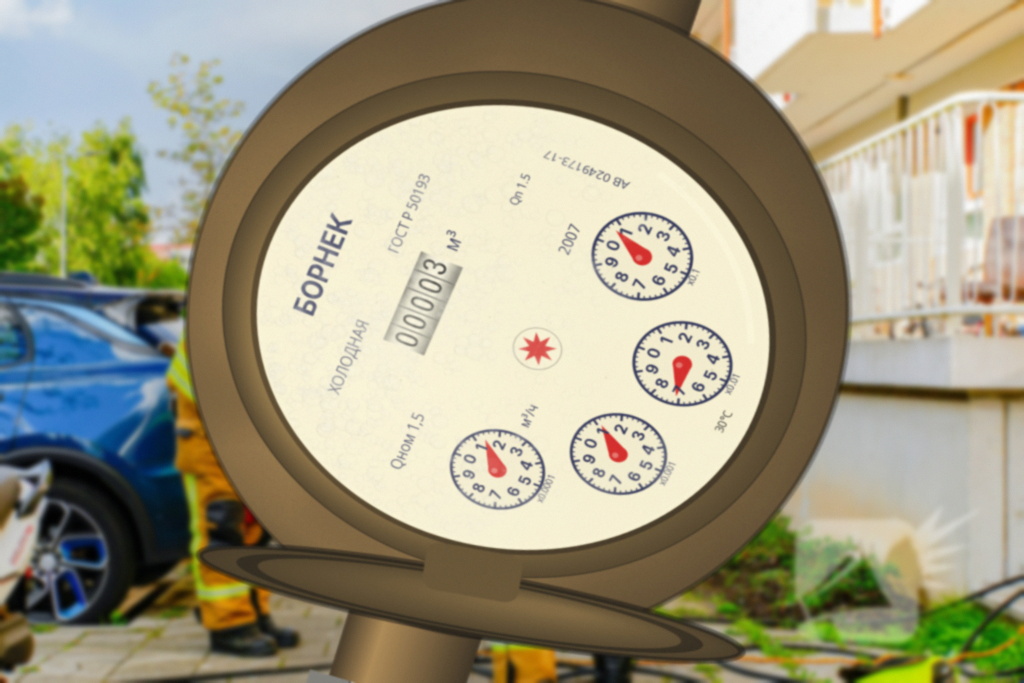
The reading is 3.0711 m³
